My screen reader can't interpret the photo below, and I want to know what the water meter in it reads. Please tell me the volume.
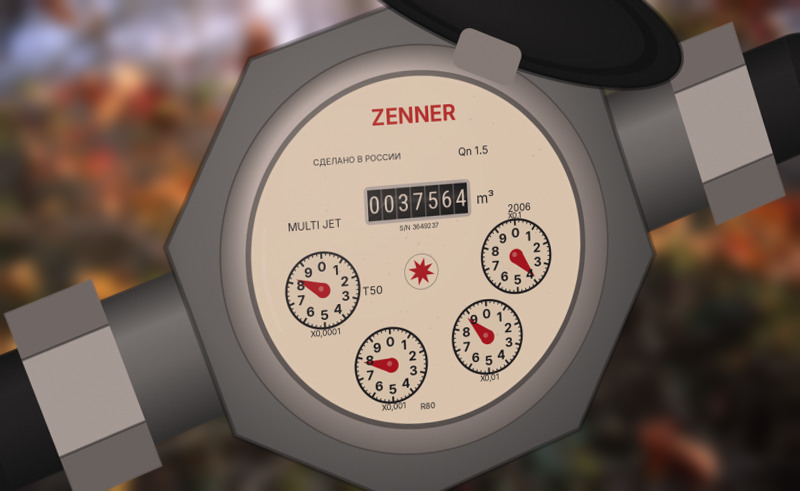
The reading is 37564.3878 m³
